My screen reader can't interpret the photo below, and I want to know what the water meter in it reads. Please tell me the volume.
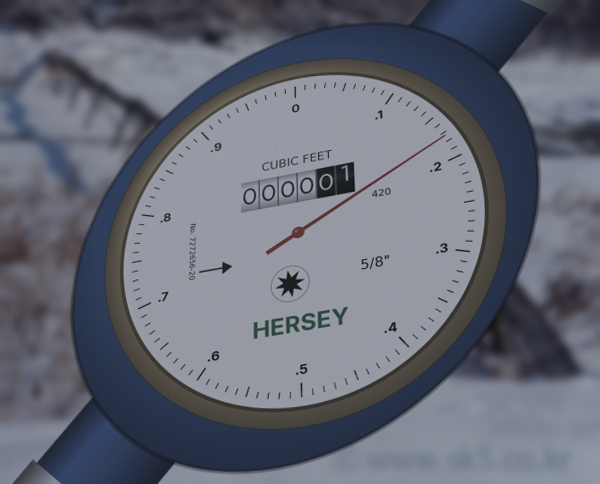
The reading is 1.17 ft³
